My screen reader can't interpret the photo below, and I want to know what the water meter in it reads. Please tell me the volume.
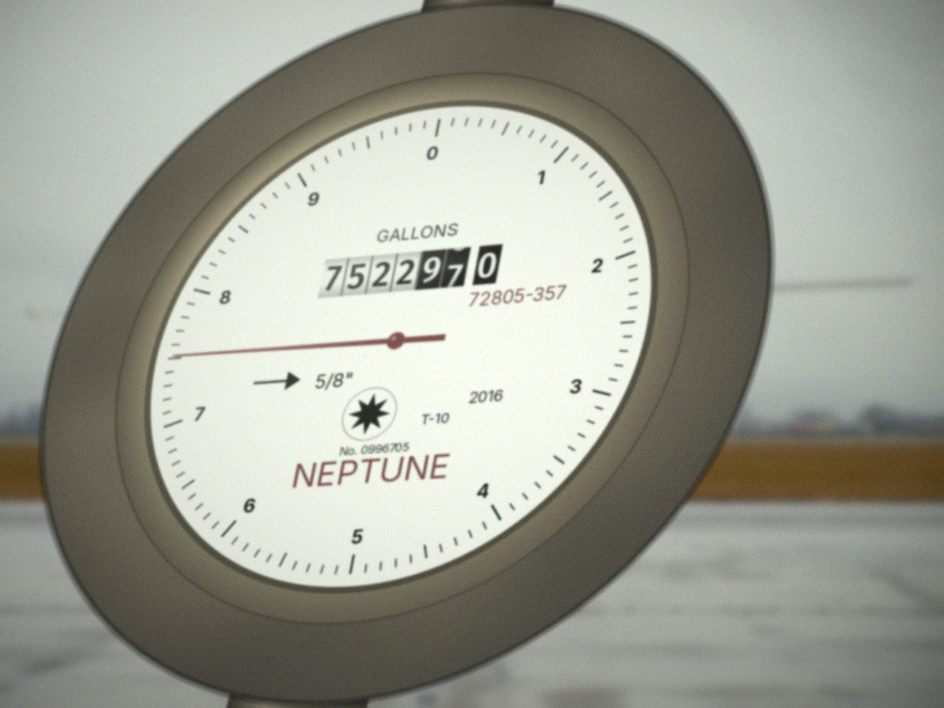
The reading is 7522967.5 gal
